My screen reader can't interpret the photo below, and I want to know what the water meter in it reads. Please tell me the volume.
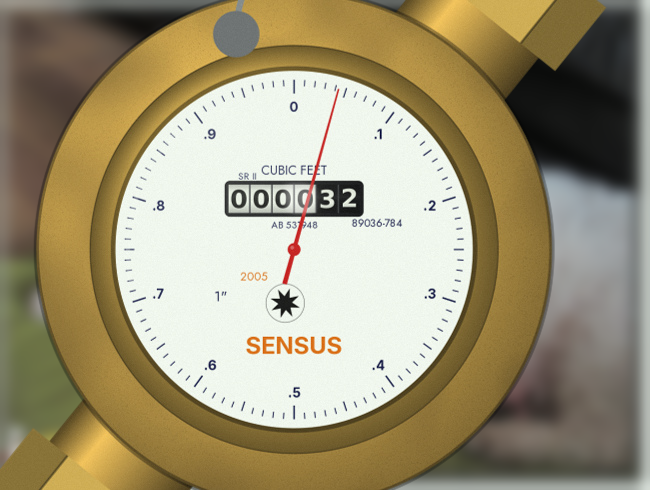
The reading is 32.04 ft³
